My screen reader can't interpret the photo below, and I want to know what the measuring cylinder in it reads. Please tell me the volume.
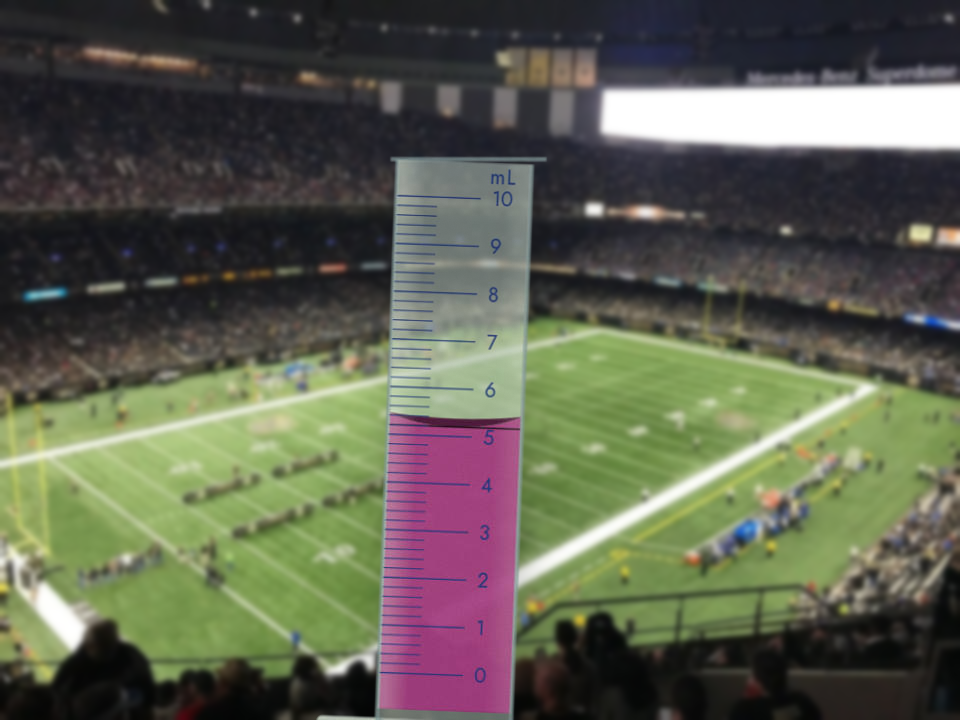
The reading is 5.2 mL
